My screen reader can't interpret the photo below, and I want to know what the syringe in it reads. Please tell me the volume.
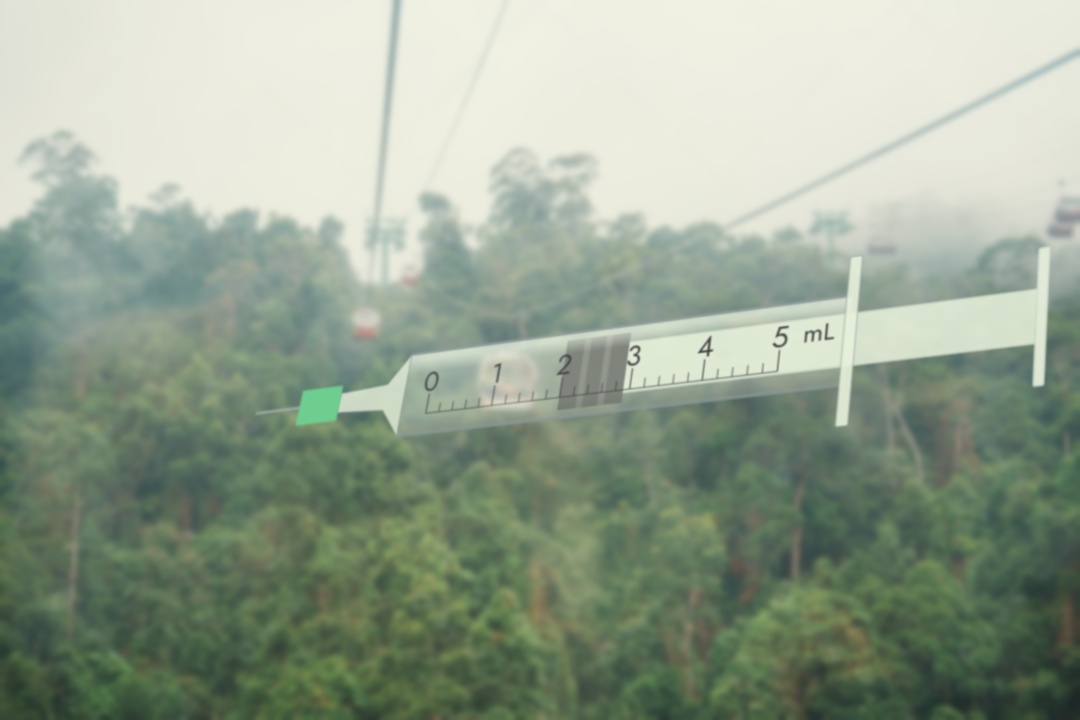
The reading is 2 mL
